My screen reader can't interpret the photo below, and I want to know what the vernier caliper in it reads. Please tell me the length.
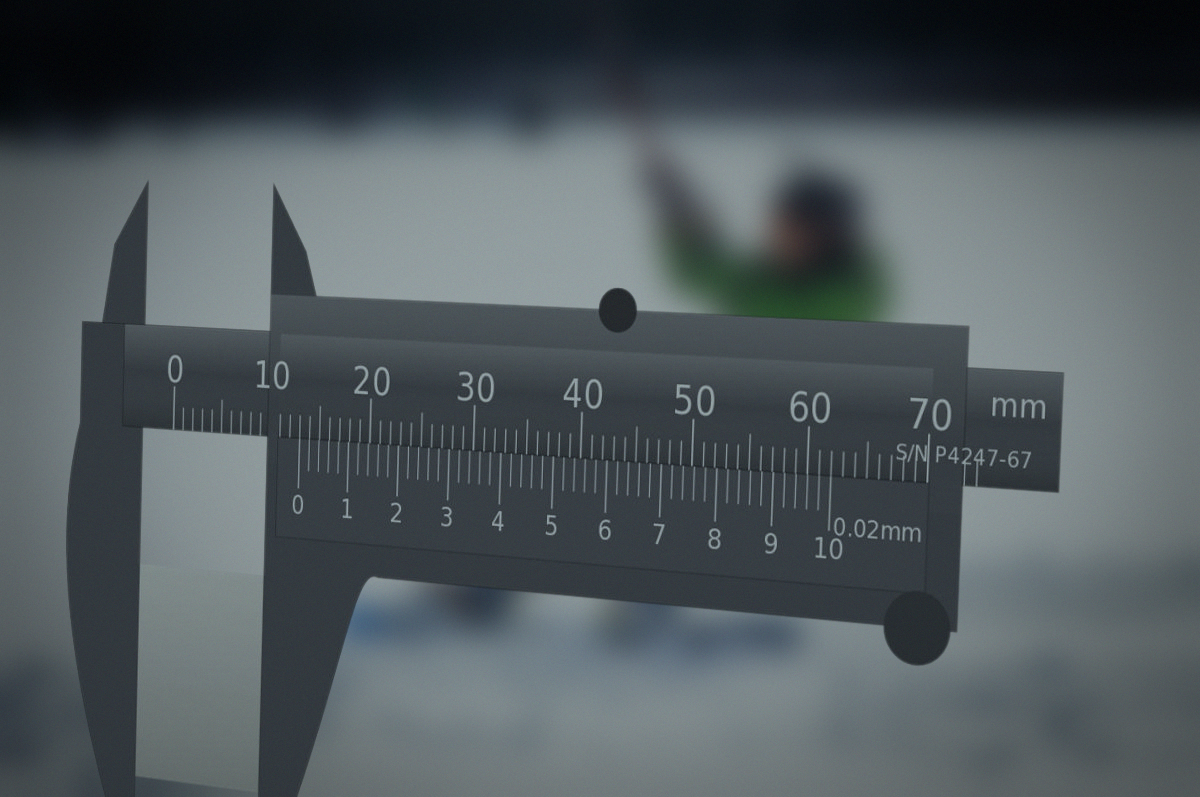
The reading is 13.0 mm
